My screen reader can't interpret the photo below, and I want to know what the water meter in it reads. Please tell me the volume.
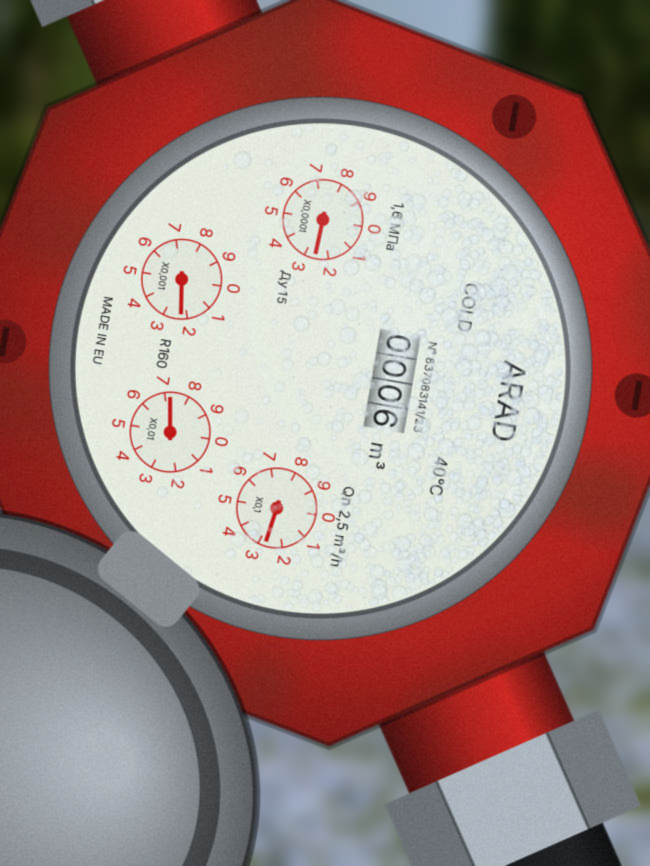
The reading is 6.2722 m³
